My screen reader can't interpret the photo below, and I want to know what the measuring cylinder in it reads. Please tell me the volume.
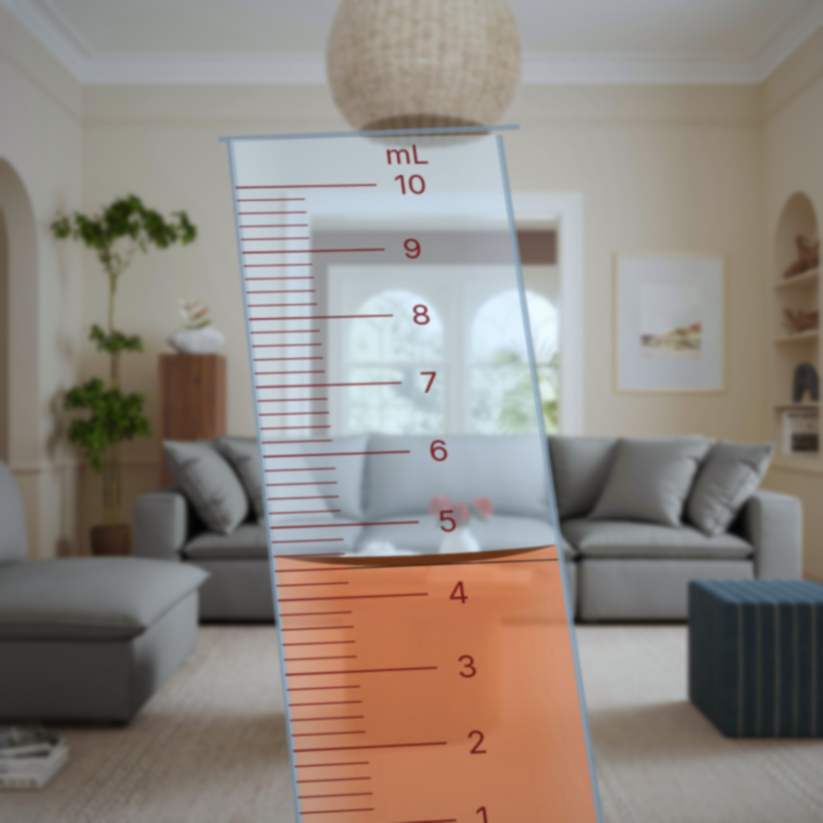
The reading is 4.4 mL
